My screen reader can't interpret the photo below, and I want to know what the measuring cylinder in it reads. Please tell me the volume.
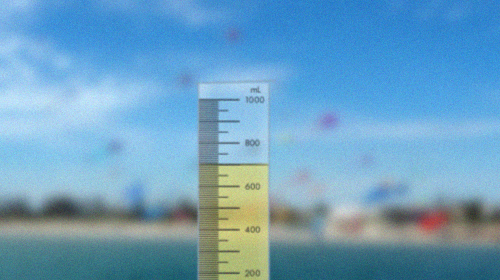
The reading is 700 mL
